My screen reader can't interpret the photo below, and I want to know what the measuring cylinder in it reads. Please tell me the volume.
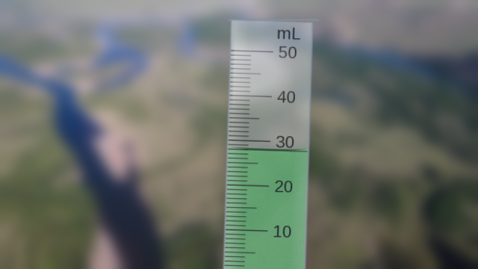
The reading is 28 mL
